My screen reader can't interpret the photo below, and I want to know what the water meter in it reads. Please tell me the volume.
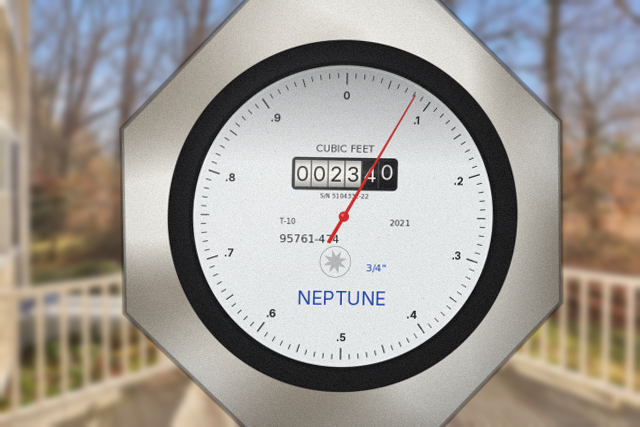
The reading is 2340.08 ft³
